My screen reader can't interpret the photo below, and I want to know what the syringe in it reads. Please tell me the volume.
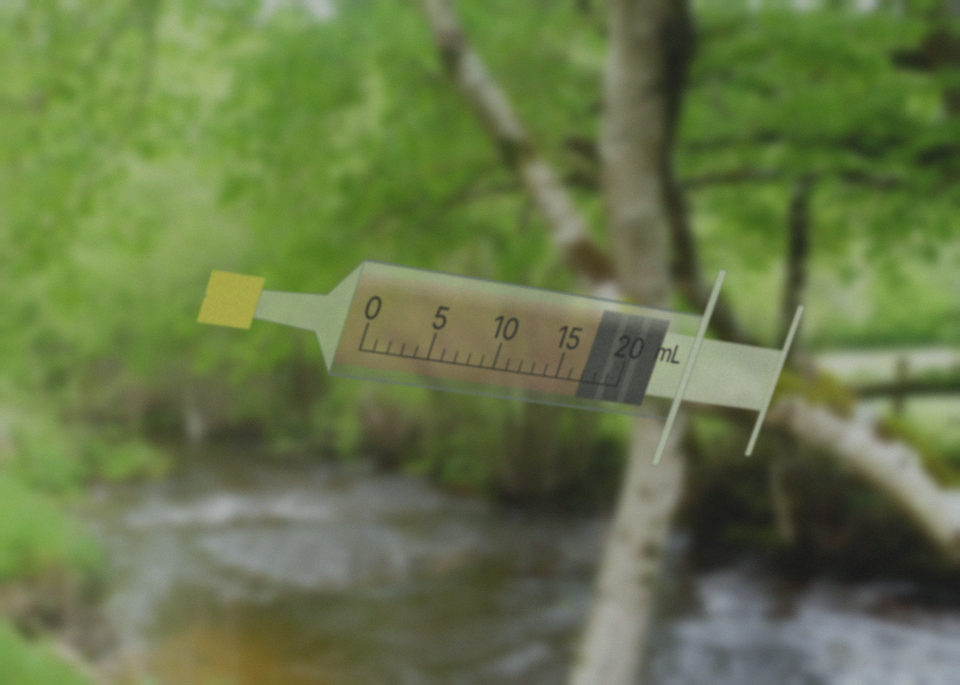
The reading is 17 mL
